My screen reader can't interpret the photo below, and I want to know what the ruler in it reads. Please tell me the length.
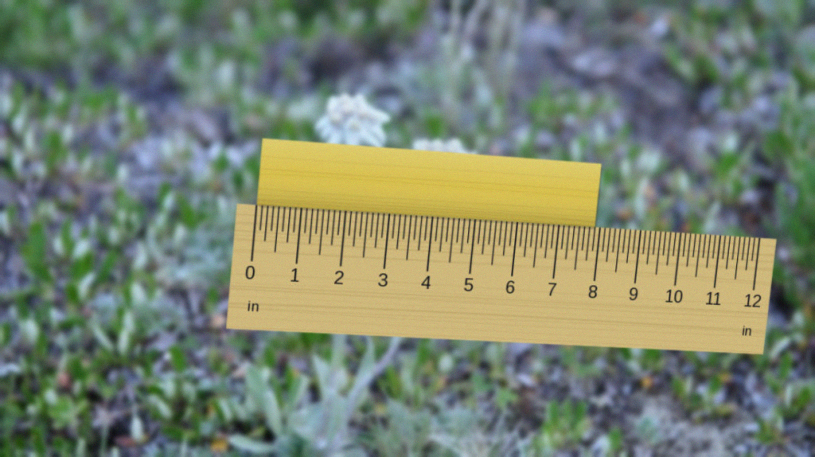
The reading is 7.875 in
